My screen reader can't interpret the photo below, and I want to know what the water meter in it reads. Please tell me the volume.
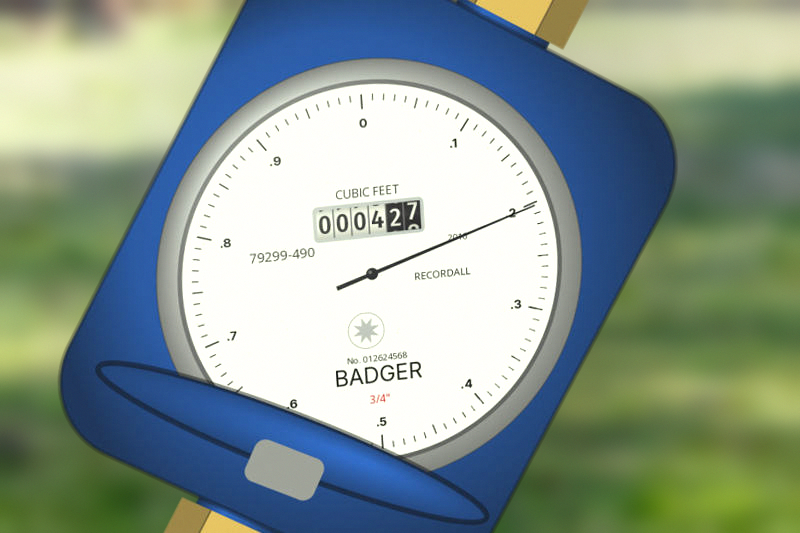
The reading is 427.20 ft³
